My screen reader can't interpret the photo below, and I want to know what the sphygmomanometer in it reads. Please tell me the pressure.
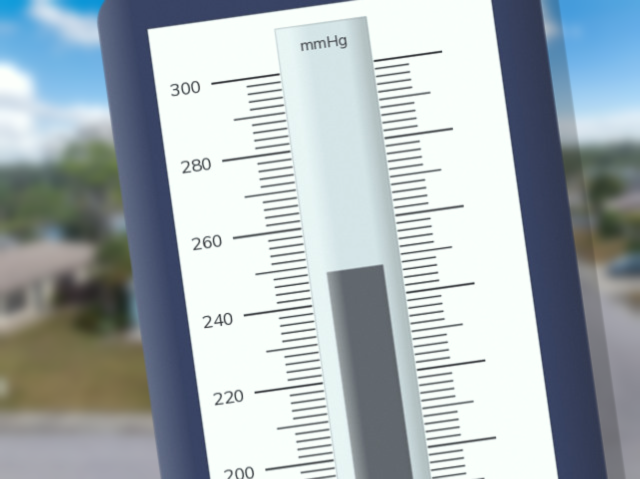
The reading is 248 mmHg
